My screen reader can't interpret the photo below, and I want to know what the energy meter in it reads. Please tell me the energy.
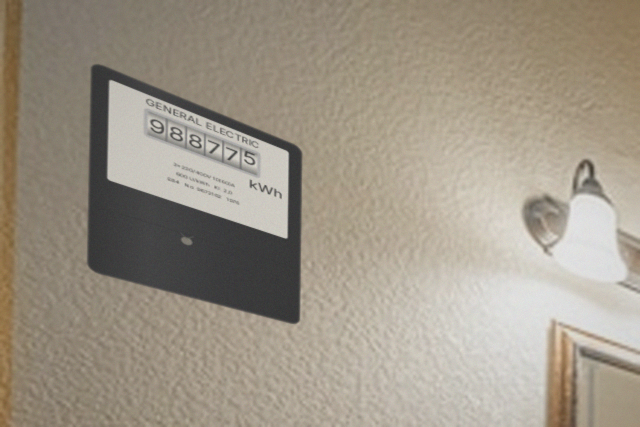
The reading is 988775 kWh
